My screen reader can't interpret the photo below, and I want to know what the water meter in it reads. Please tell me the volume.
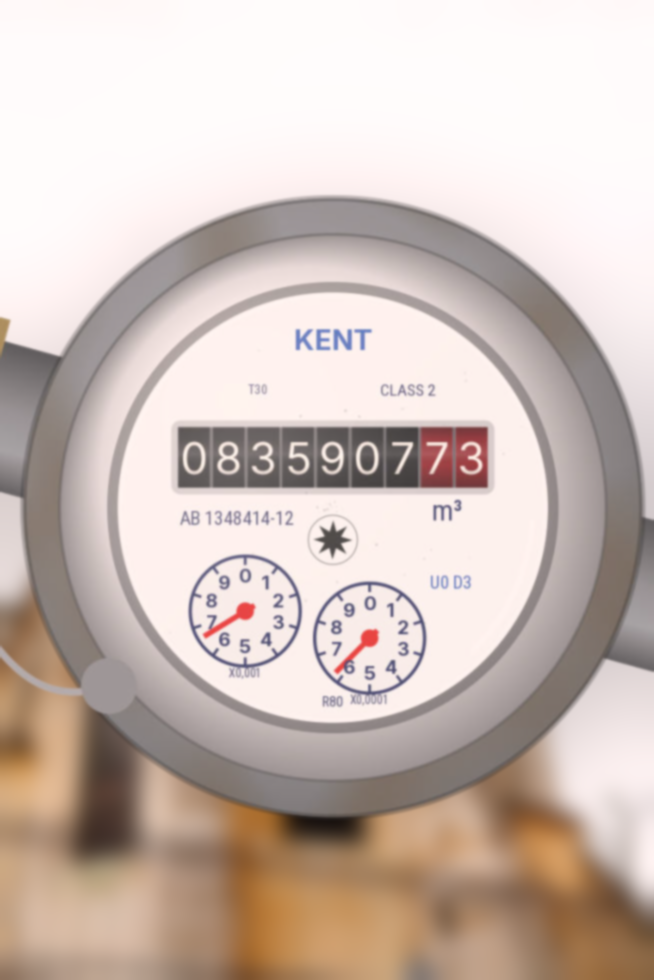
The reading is 835907.7366 m³
